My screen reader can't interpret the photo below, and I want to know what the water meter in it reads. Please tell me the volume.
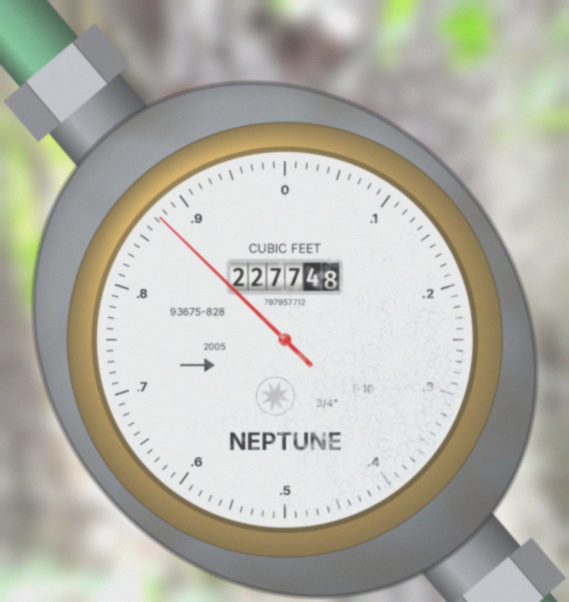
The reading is 227747.87 ft³
